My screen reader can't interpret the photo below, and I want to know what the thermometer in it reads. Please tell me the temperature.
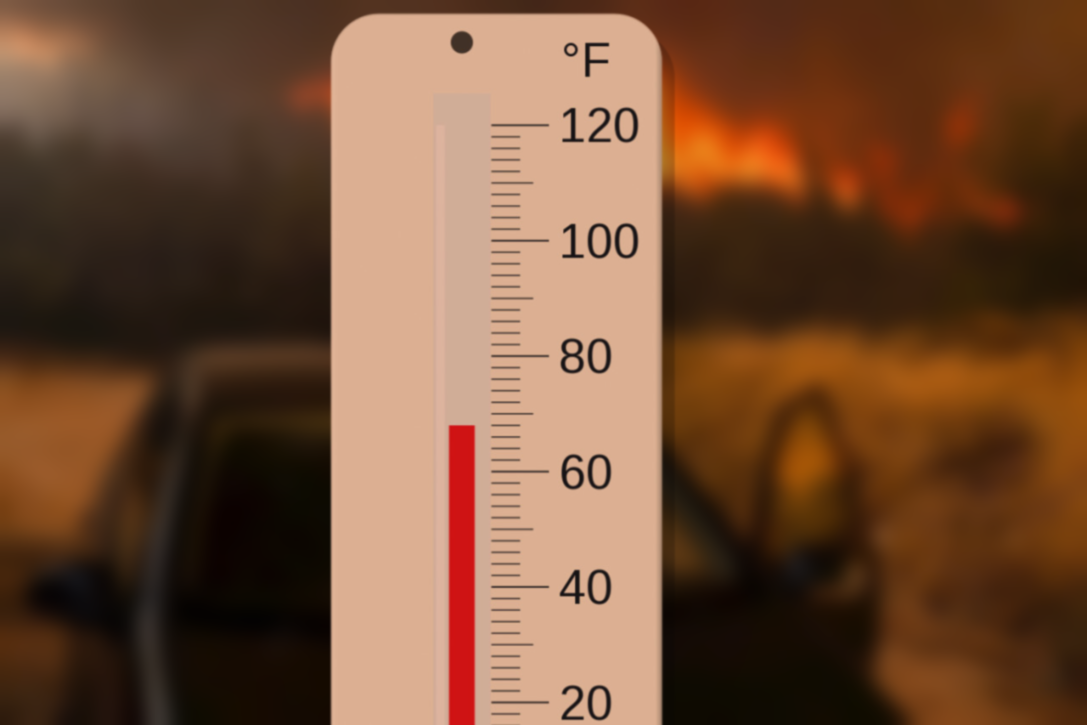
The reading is 68 °F
